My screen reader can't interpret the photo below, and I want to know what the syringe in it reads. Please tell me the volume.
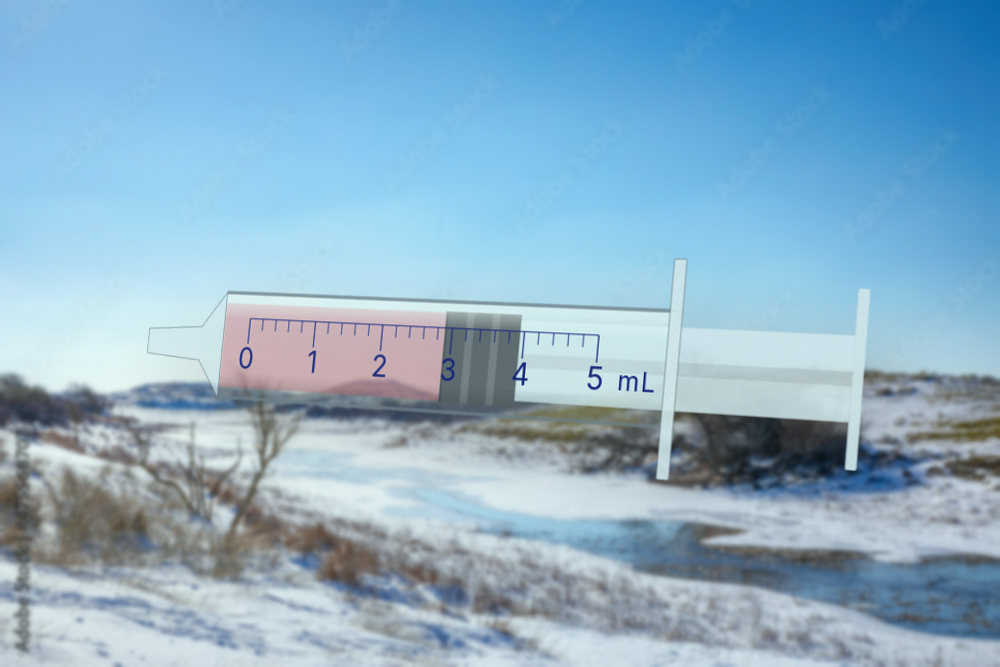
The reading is 2.9 mL
